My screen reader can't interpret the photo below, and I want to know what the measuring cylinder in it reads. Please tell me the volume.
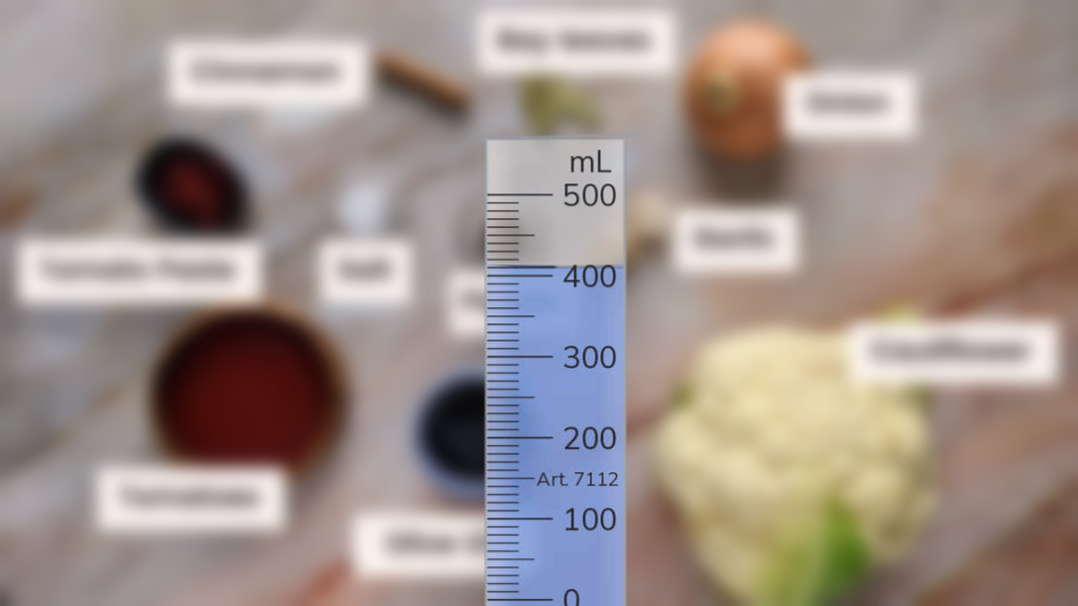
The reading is 410 mL
